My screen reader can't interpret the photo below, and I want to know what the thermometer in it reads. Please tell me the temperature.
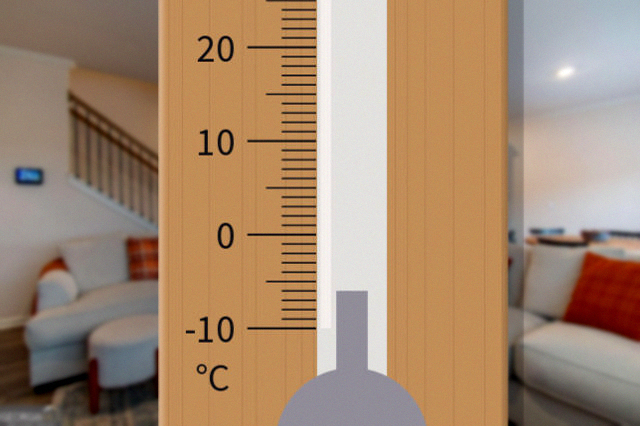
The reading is -6 °C
